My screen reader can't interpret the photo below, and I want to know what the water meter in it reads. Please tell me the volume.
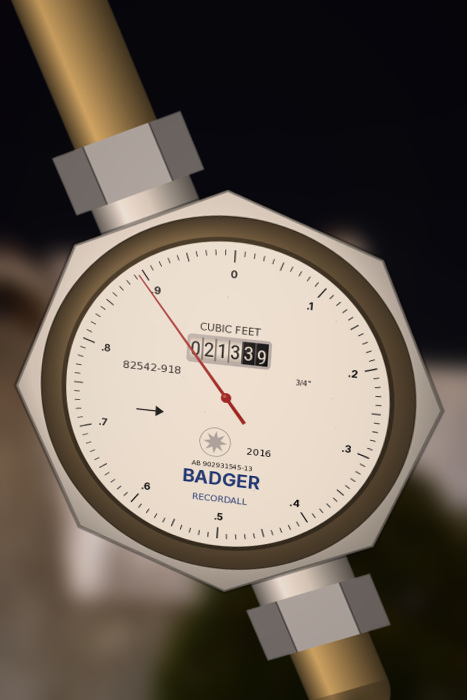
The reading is 21338.89 ft³
